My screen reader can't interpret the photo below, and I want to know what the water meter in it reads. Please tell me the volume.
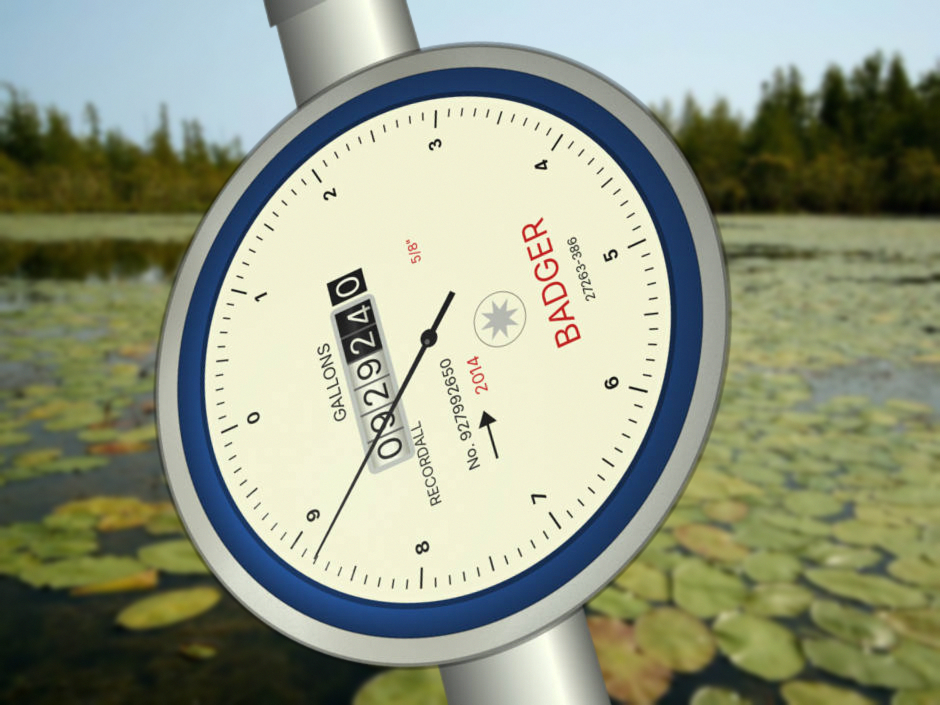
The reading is 929238.8 gal
